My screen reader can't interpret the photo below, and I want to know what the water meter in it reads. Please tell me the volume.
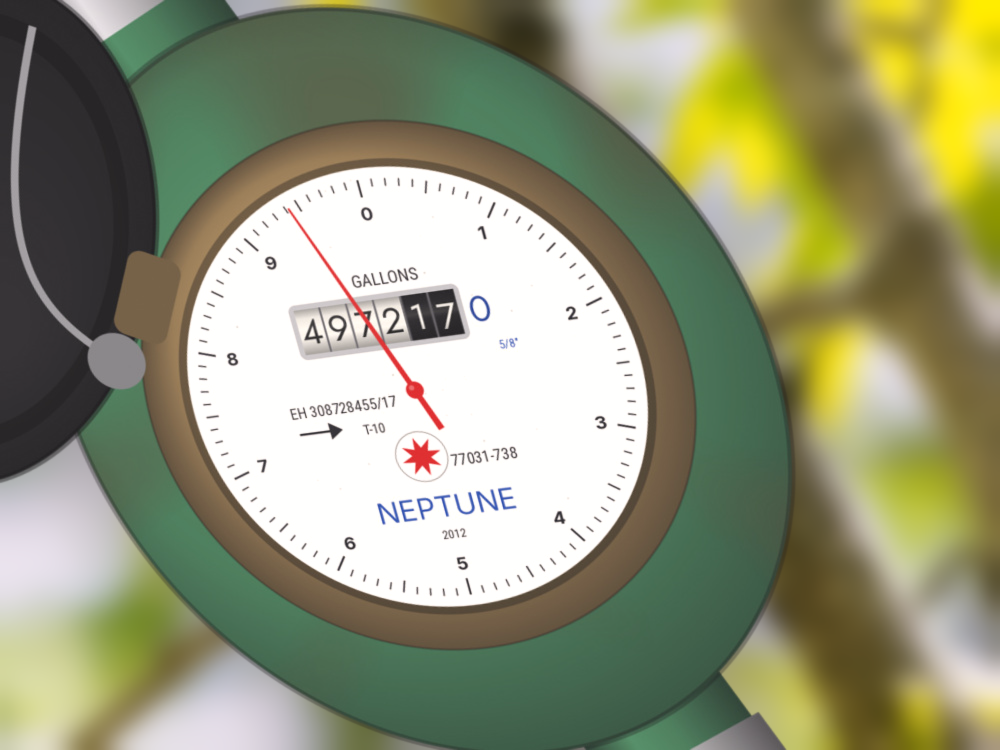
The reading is 4972169.4 gal
